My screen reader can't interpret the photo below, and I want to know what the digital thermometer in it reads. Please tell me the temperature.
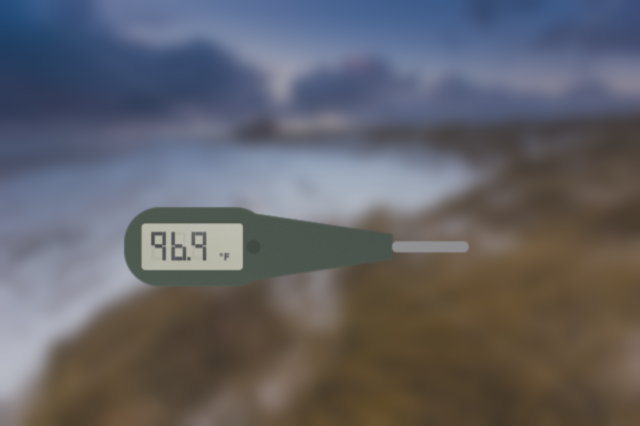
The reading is 96.9 °F
